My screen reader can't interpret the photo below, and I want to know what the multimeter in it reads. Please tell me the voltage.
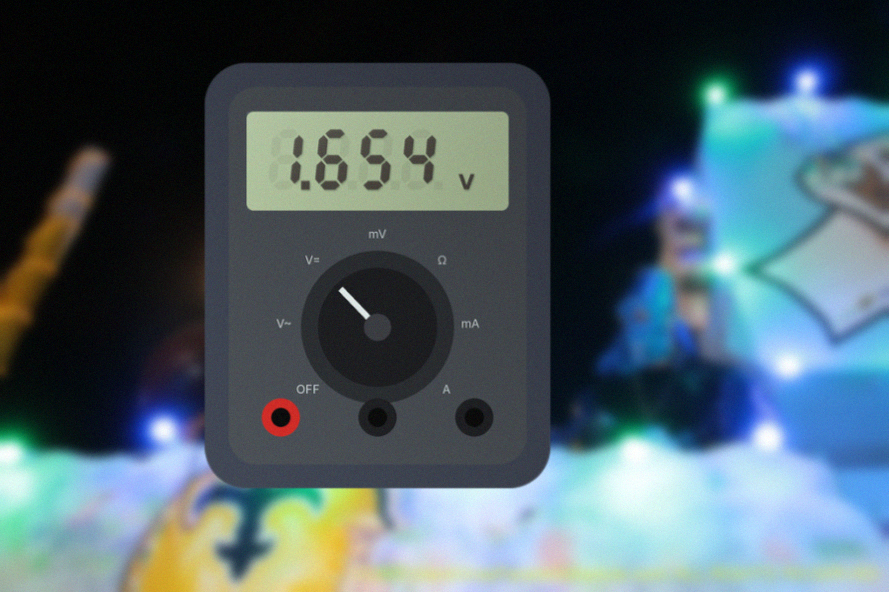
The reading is 1.654 V
